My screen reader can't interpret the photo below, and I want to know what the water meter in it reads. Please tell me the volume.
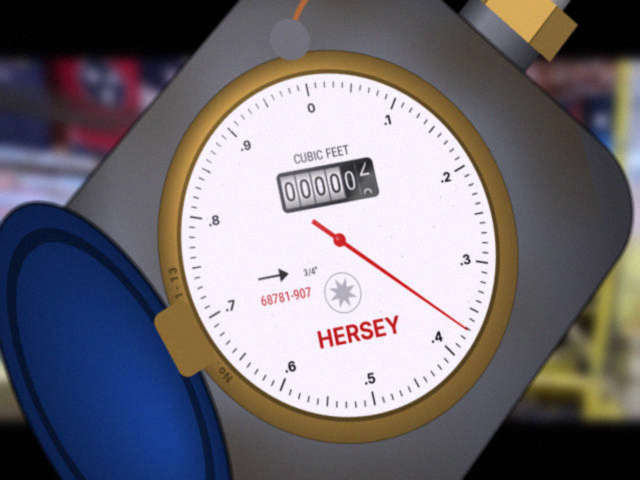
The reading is 2.37 ft³
